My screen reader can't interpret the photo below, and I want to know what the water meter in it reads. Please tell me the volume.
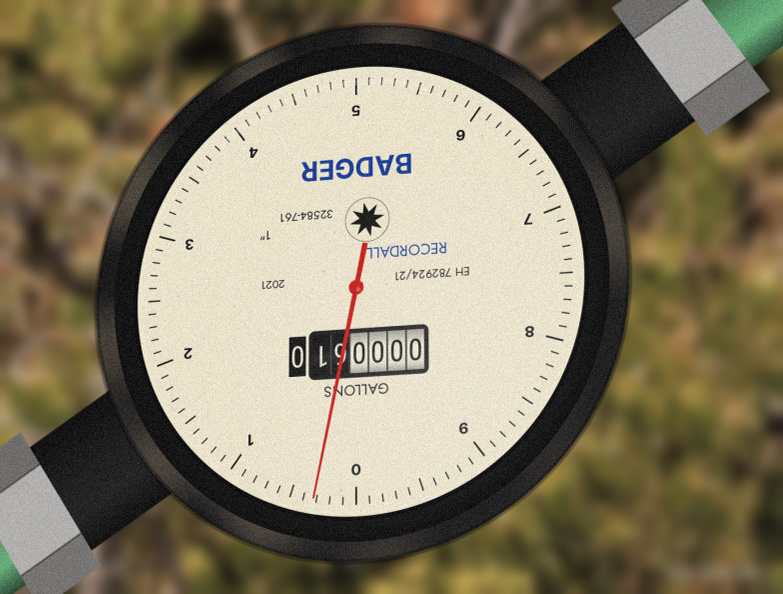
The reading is 610.3 gal
